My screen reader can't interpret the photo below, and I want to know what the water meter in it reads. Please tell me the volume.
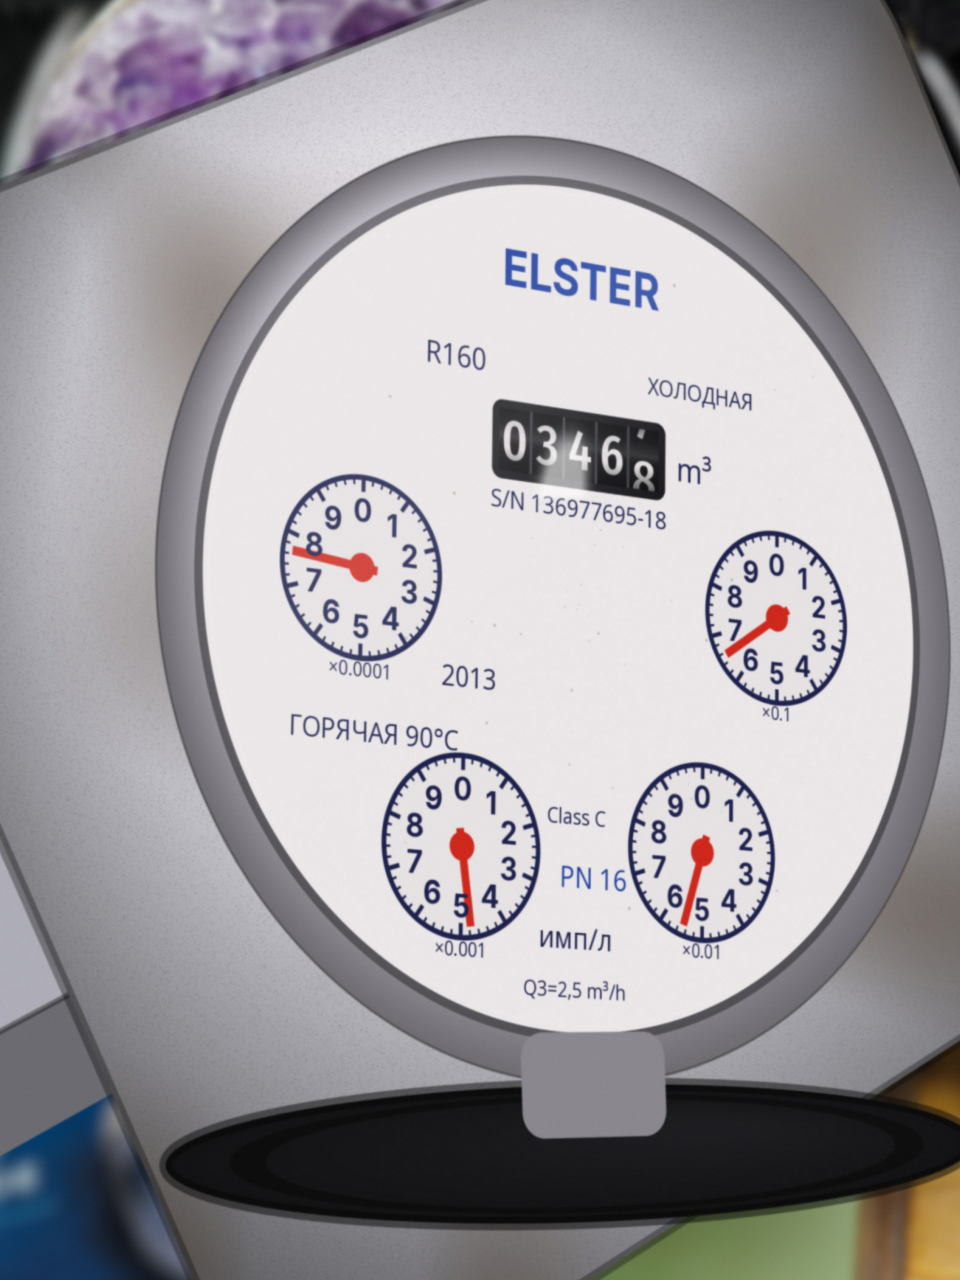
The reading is 3467.6547 m³
